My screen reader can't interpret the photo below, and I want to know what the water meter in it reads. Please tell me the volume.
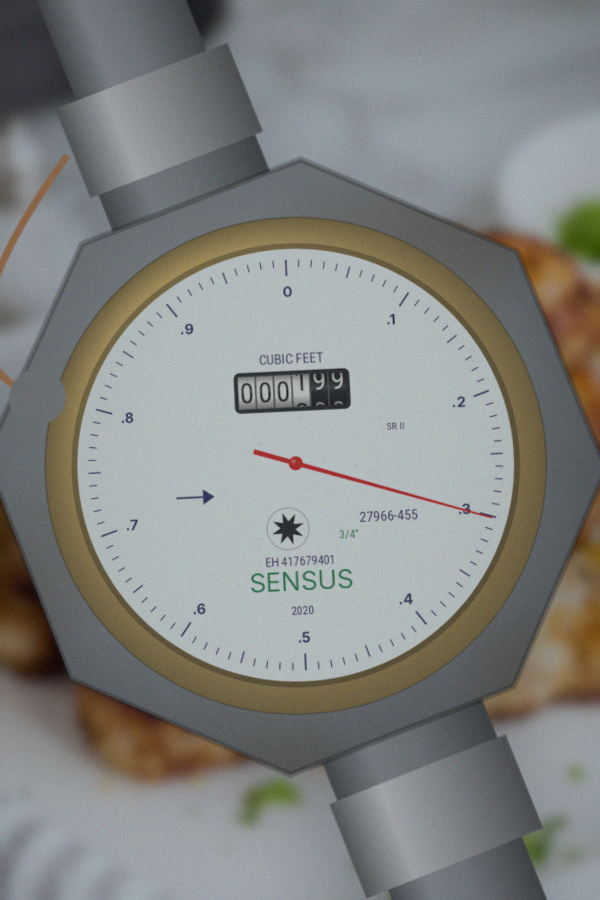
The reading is 199.30 ft³
